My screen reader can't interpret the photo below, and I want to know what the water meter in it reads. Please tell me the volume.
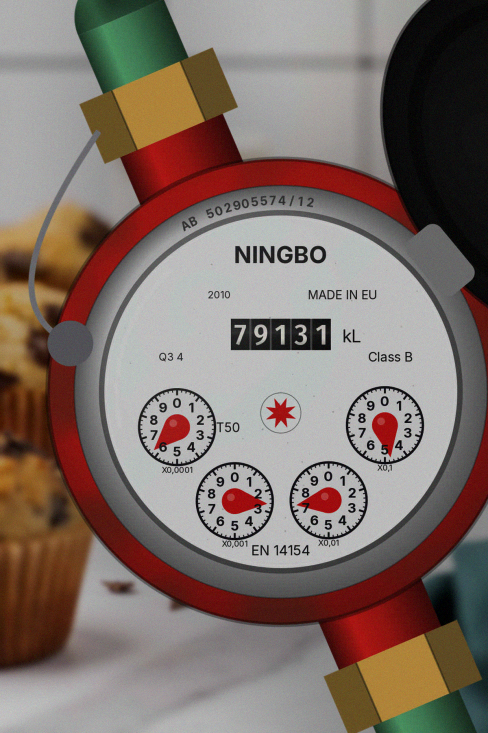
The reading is 79131.4726 kL
